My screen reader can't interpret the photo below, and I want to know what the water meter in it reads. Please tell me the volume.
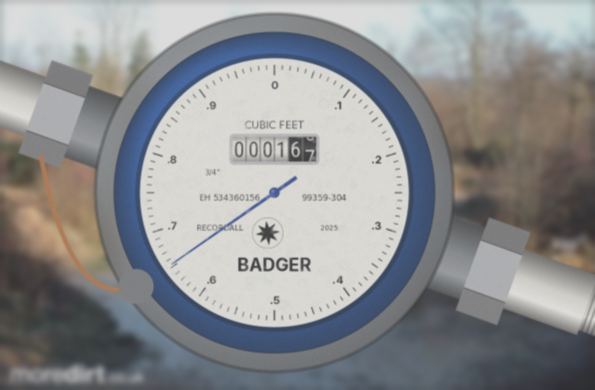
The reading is 166.65 ft³
